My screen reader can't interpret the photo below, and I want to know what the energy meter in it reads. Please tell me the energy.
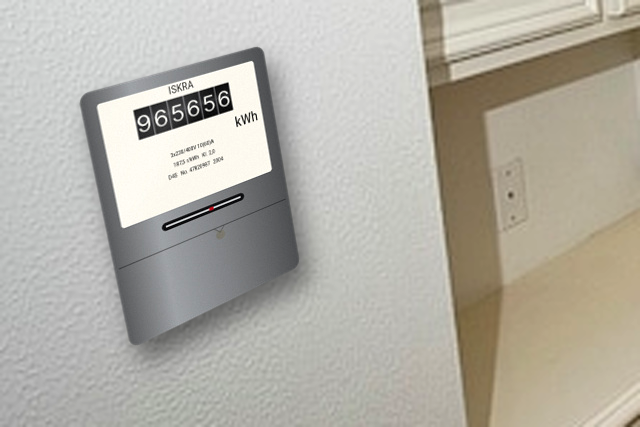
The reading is 965656 kWh
